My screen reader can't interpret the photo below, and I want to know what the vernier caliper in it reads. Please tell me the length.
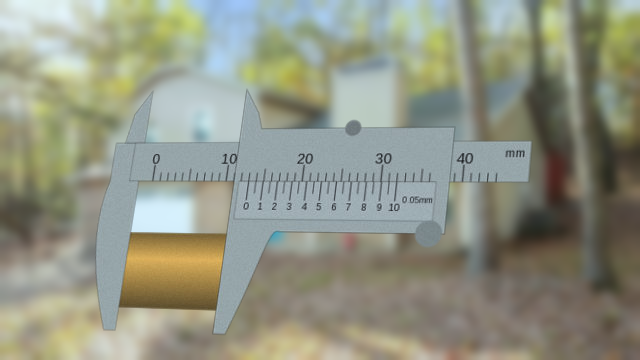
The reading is 13.0 mm
